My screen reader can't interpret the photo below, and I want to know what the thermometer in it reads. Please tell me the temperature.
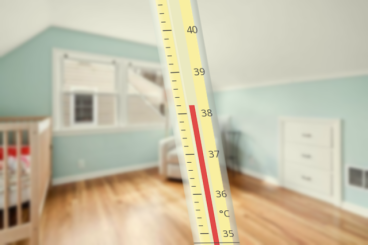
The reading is 38.2 °C
